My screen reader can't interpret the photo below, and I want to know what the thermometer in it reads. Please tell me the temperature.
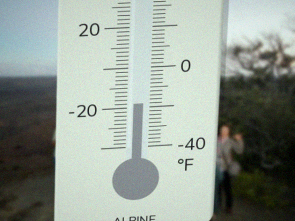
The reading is -18 °F
